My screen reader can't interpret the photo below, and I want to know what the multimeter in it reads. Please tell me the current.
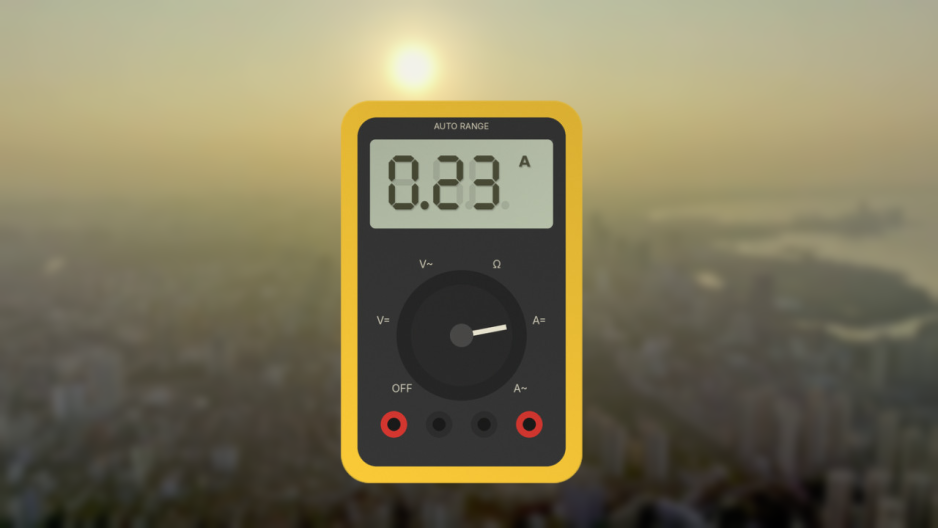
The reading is 0.23 A
